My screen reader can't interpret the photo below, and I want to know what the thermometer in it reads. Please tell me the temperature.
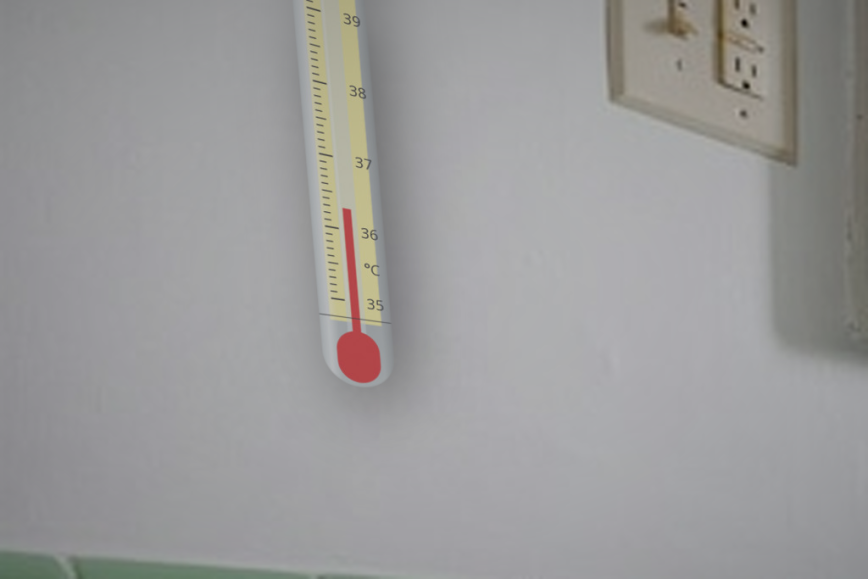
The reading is 36.3 °C
